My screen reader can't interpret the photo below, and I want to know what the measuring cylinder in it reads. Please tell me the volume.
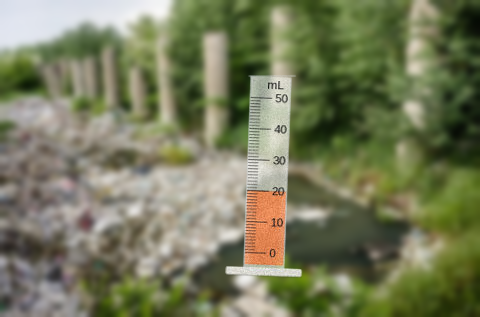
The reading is 20 mL
